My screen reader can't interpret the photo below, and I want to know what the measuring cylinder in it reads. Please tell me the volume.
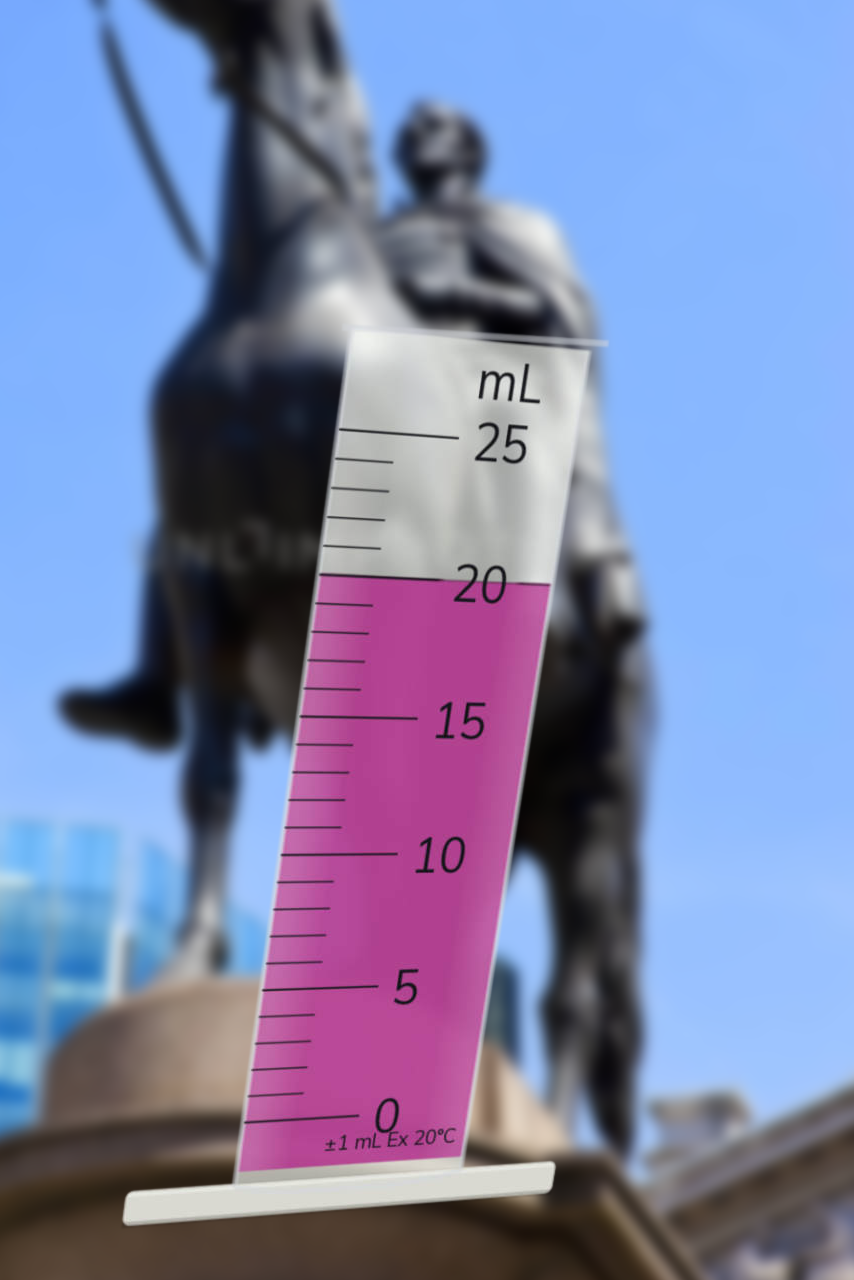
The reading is 20 mL
